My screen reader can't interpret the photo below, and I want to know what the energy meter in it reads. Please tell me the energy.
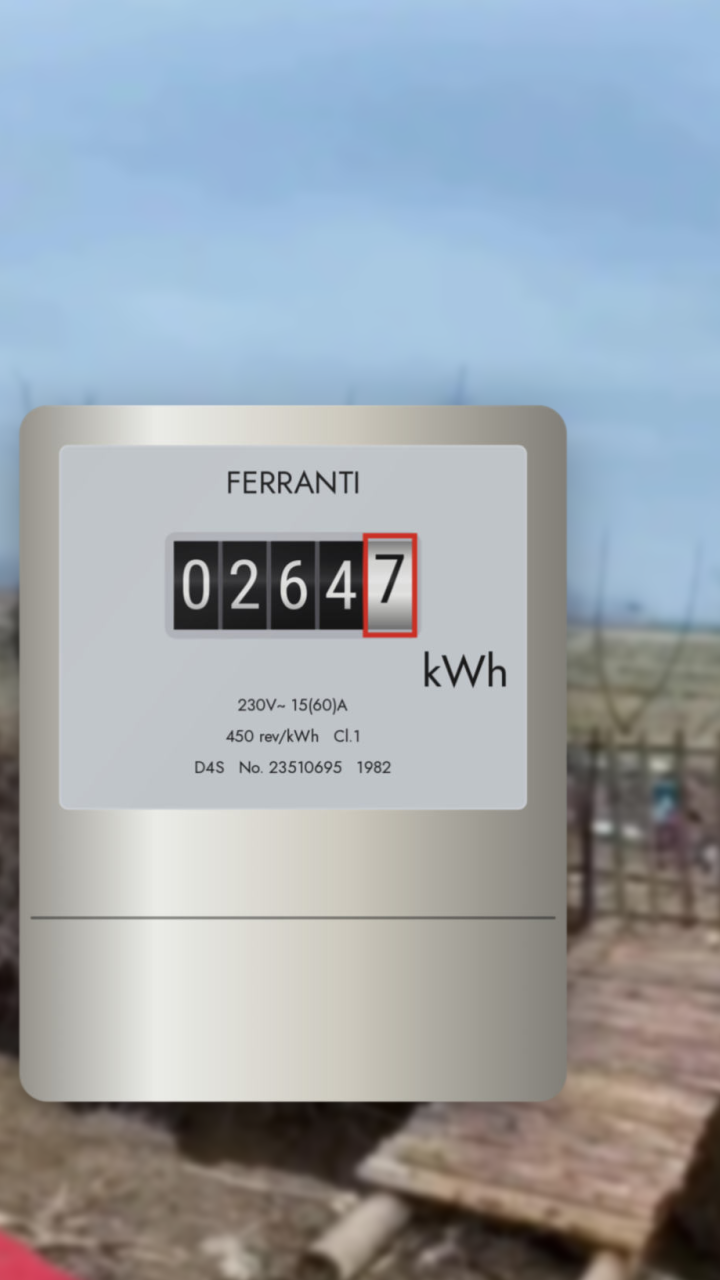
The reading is 264.7 kWh
